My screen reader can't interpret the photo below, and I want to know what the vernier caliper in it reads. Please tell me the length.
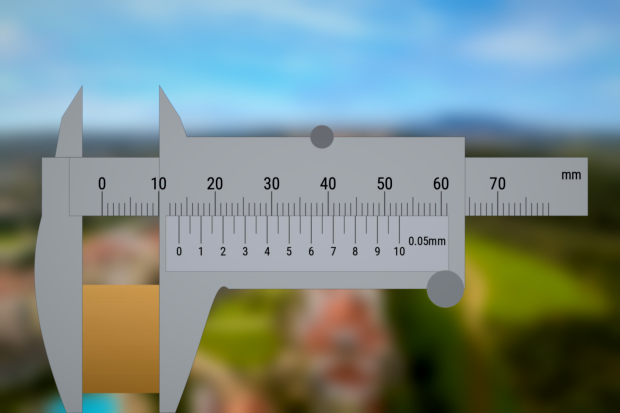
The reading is 13.6 mm
